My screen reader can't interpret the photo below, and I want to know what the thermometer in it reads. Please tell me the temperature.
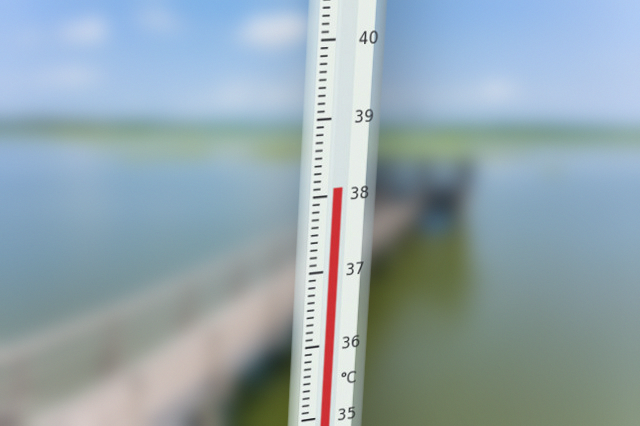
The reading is 38.1 °C
